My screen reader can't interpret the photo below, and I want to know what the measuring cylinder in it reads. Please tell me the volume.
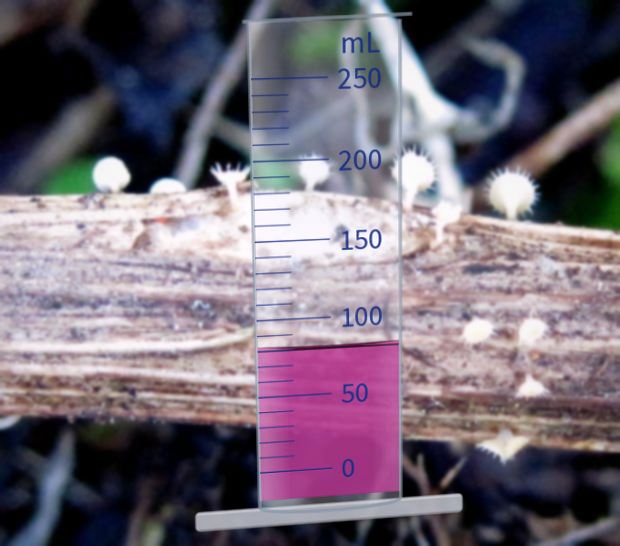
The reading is 80 mL
